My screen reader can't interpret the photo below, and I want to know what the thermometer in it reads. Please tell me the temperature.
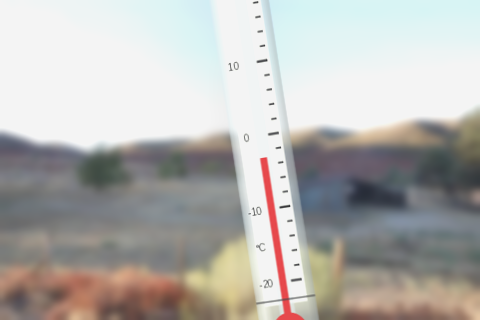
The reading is -3 °C
